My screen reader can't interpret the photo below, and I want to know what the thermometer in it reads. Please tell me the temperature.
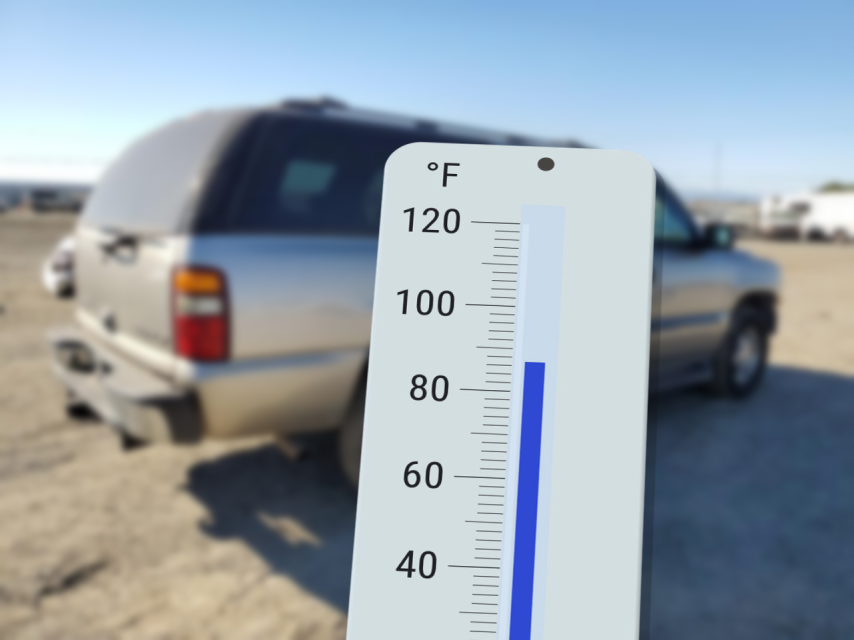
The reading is 87 °F
